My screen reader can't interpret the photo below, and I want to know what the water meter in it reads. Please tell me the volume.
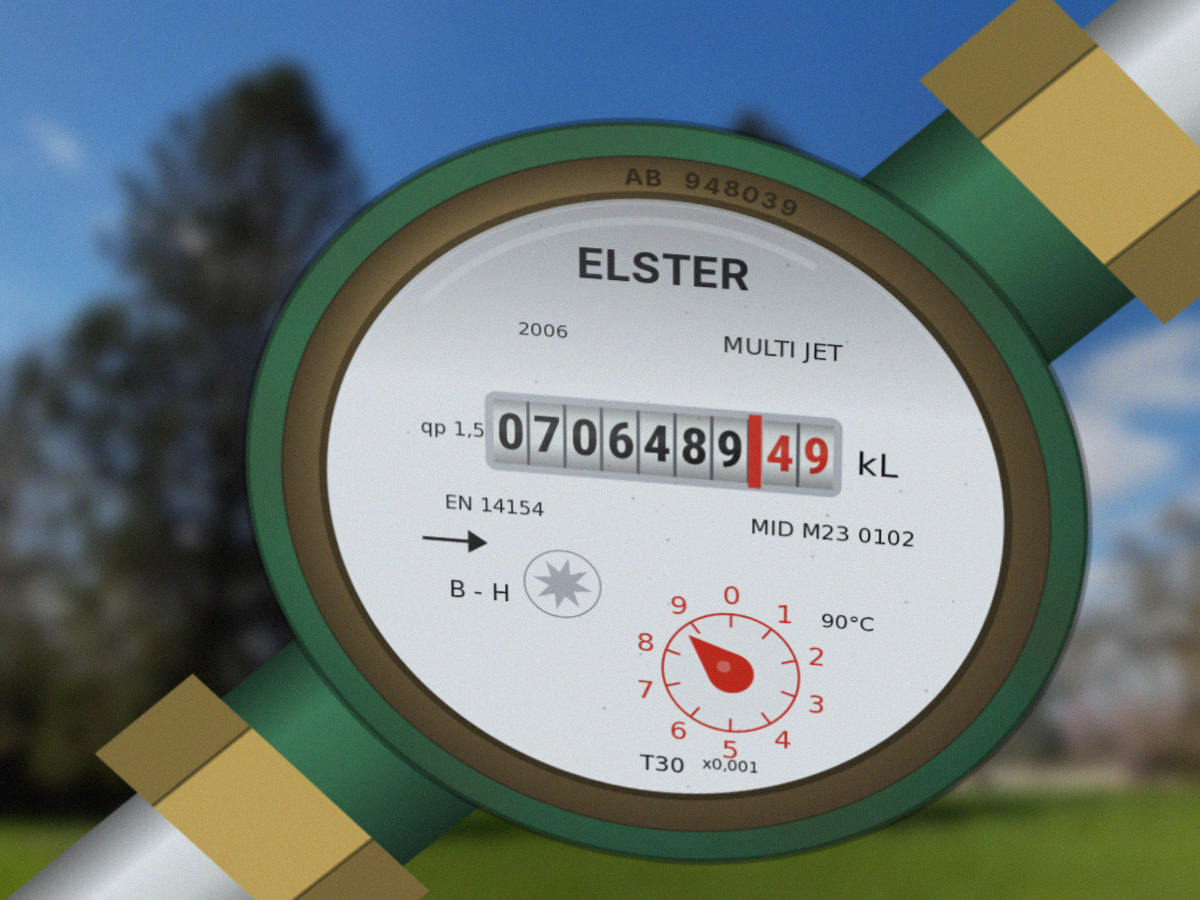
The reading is 706489.498 kL
